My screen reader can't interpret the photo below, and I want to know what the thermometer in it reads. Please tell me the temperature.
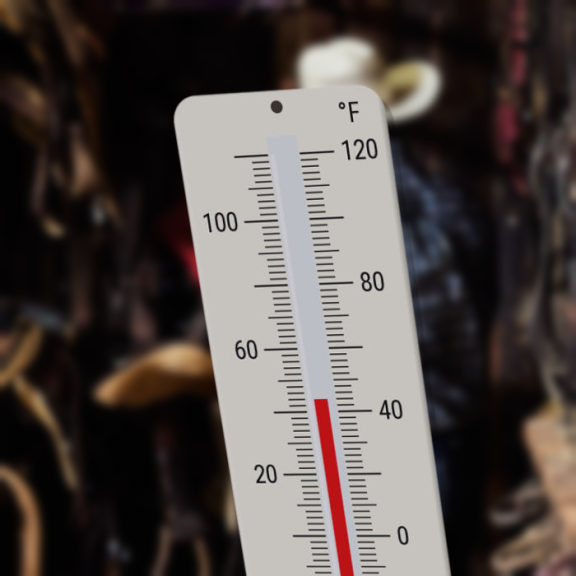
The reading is 44 °F
